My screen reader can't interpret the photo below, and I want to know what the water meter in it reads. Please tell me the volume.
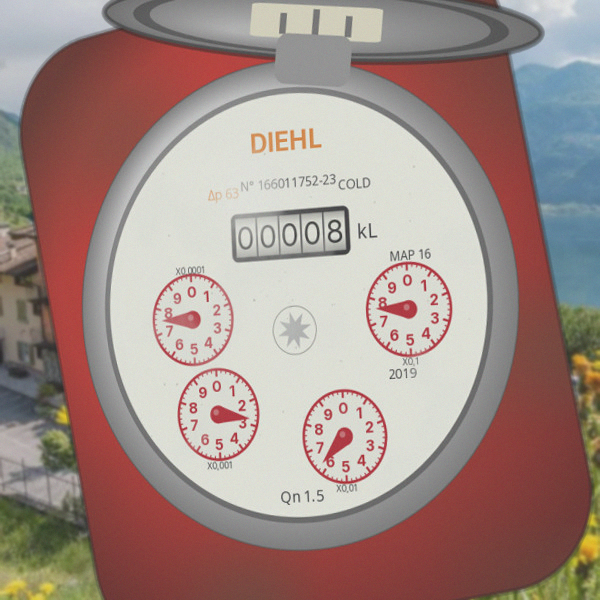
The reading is 8.7627 kL
